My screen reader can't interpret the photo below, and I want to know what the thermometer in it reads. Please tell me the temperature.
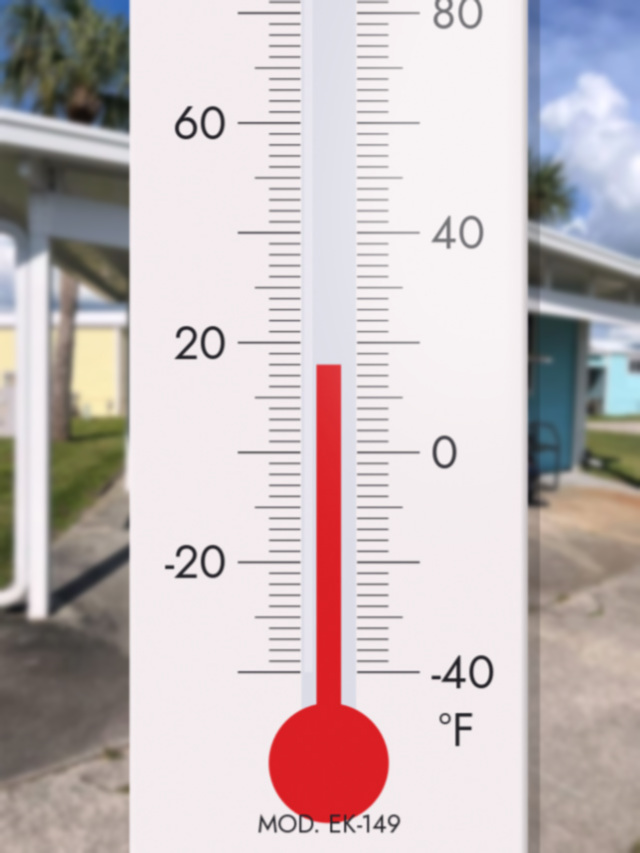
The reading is 16 °F
